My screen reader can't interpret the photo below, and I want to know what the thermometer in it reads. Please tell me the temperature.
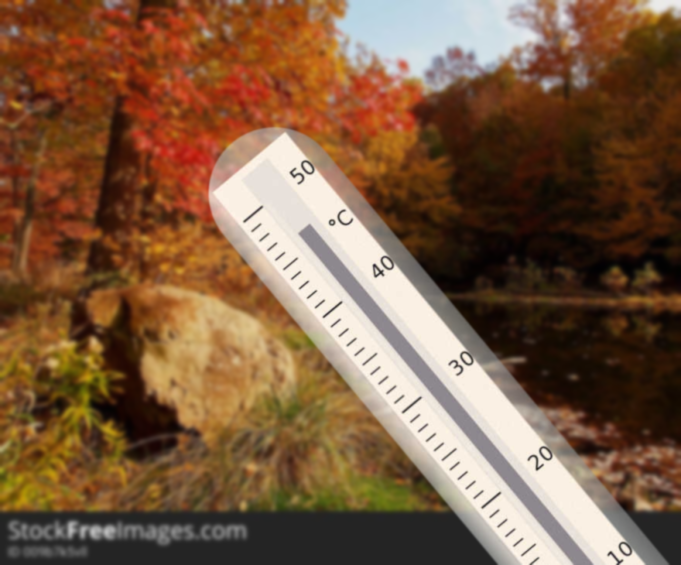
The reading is 46.5 °C
